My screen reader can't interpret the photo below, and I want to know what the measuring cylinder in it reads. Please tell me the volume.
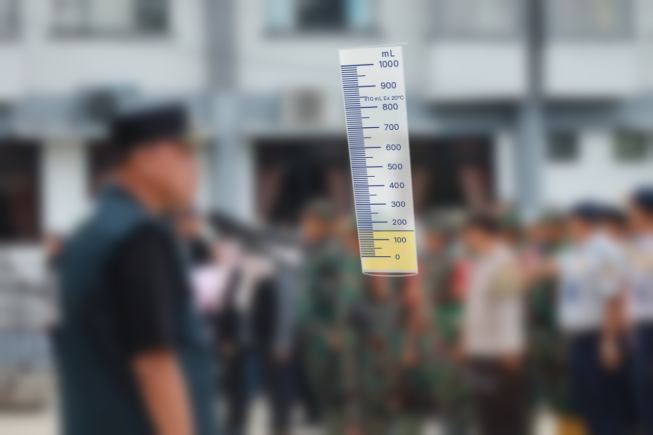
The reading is 150 mL
